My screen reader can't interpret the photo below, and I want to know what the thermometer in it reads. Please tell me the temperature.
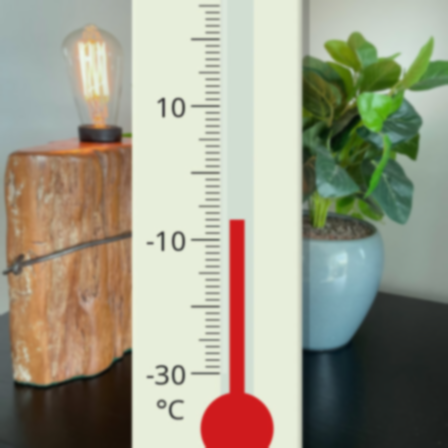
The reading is -7 °C
